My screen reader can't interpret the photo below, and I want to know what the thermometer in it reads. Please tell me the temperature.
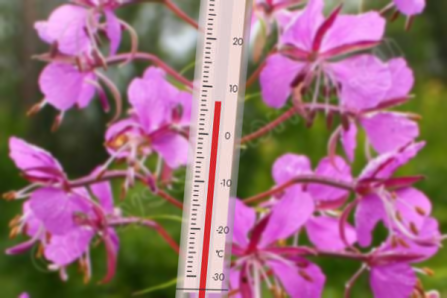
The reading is 7 °C
